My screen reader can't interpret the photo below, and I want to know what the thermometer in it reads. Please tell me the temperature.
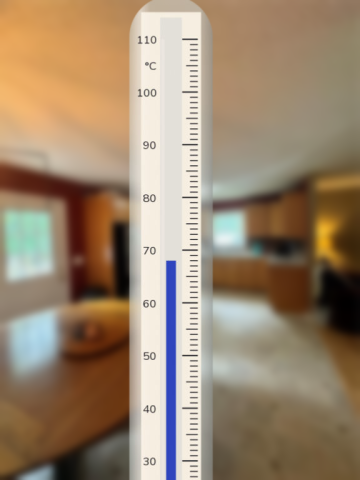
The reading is 68 °C
